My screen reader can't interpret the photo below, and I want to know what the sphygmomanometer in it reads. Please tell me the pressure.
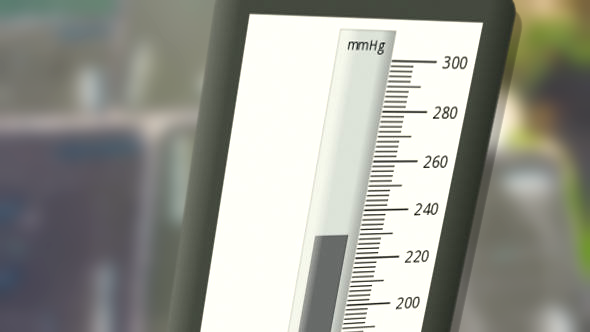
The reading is 230 mmHg
